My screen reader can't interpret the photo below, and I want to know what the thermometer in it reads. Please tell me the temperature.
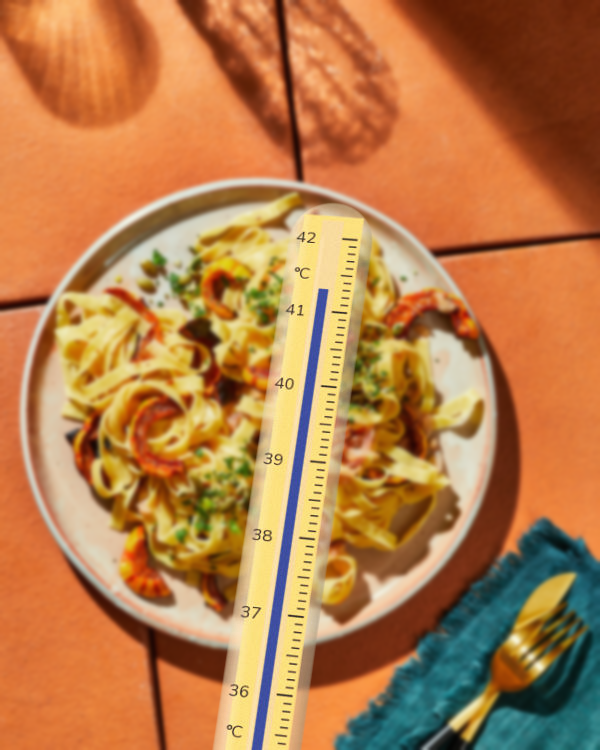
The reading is 41.3 °C
